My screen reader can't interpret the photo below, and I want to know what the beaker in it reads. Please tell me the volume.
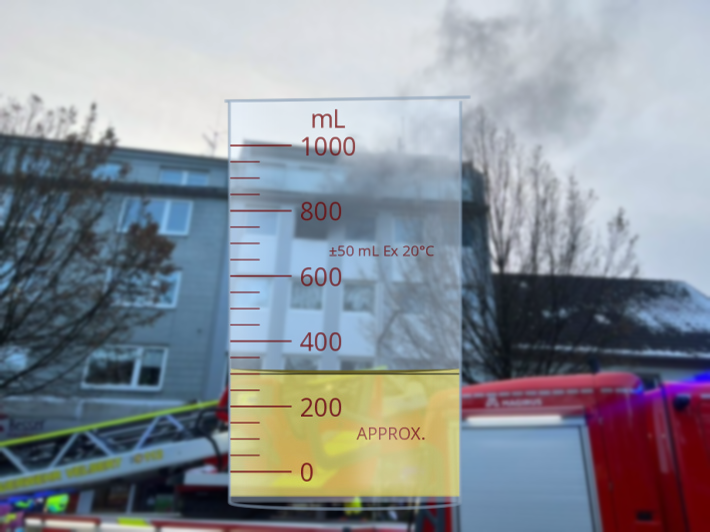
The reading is 300 mL
